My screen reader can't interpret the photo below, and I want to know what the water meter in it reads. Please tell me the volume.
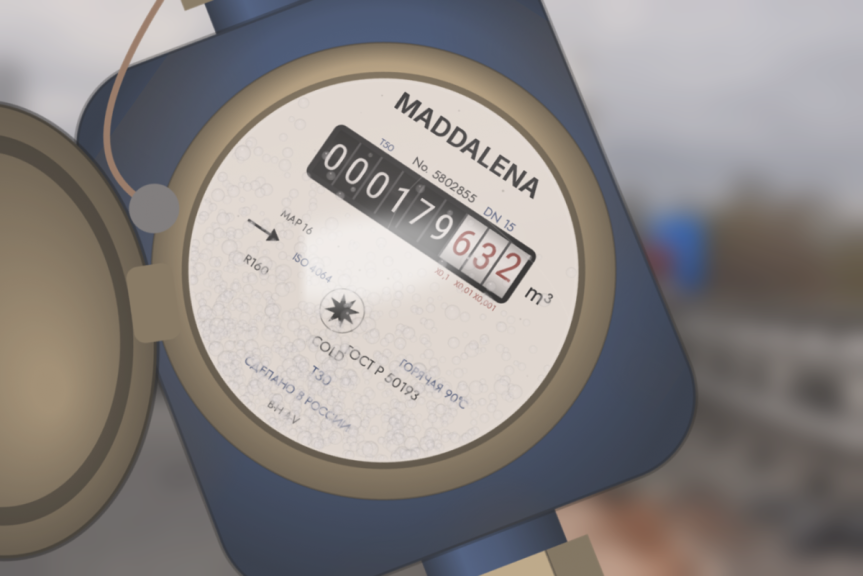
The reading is 179.632 m³
